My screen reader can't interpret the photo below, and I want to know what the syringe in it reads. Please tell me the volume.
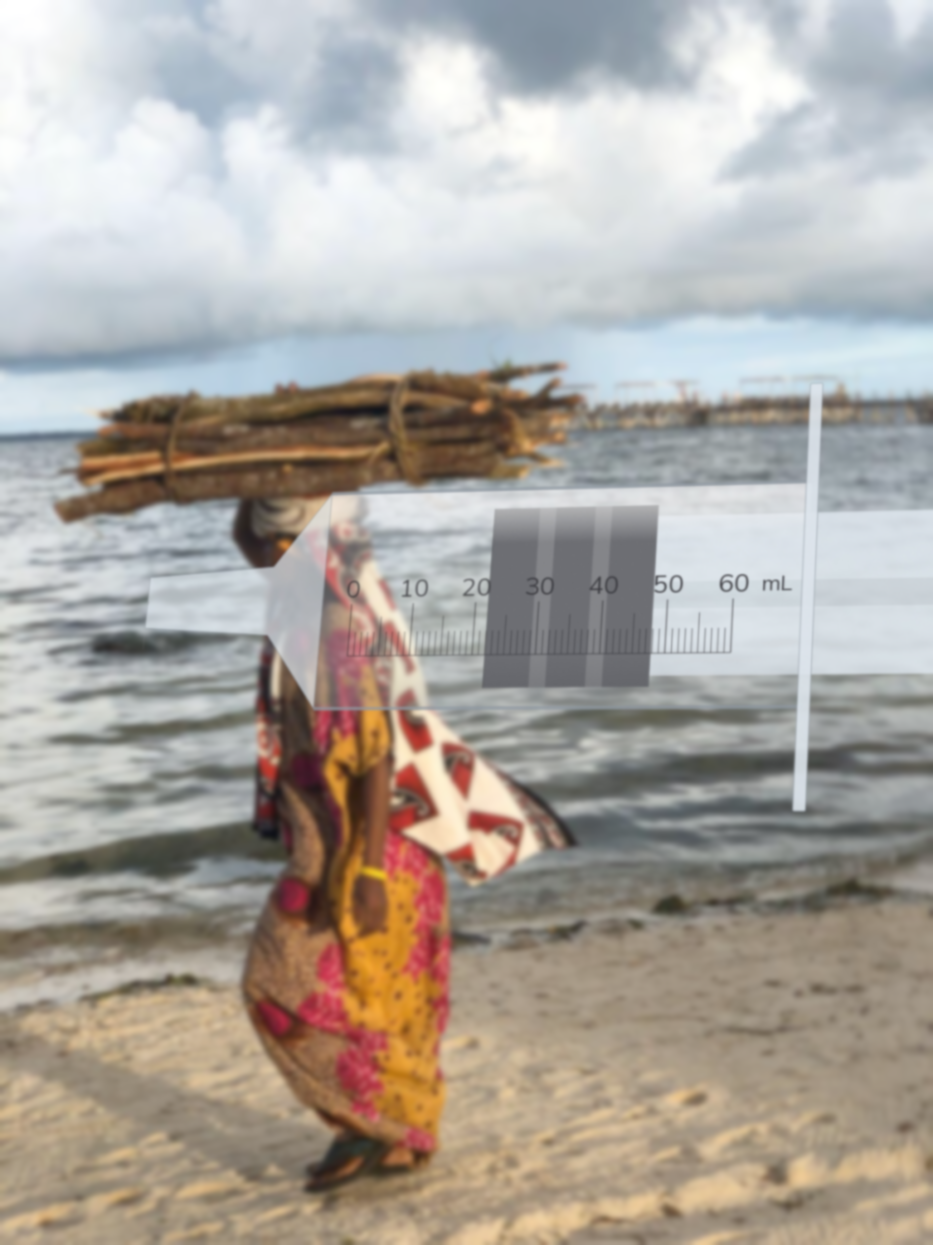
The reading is 22 mL
